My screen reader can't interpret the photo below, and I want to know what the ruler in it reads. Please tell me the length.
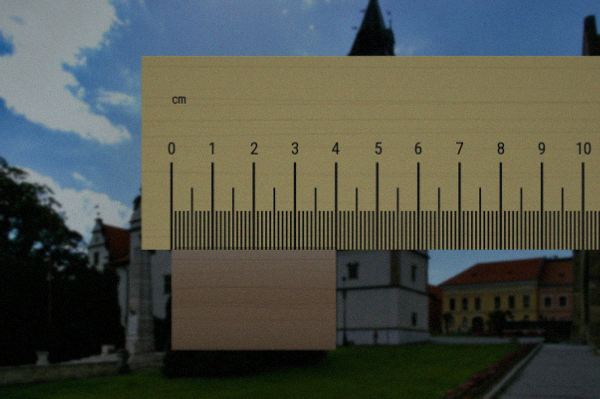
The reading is 4 cm
